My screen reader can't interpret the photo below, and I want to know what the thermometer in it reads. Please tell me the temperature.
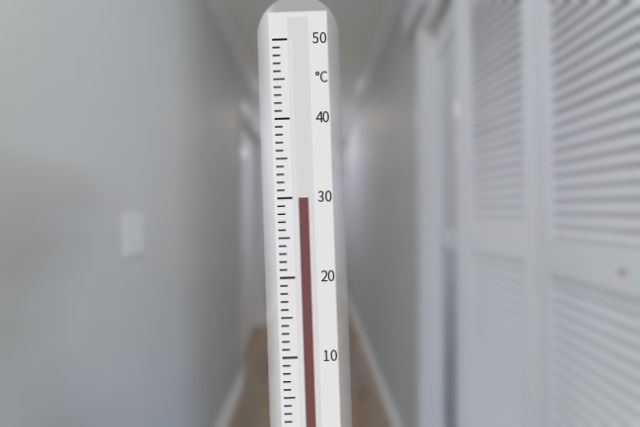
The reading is 30 °C
